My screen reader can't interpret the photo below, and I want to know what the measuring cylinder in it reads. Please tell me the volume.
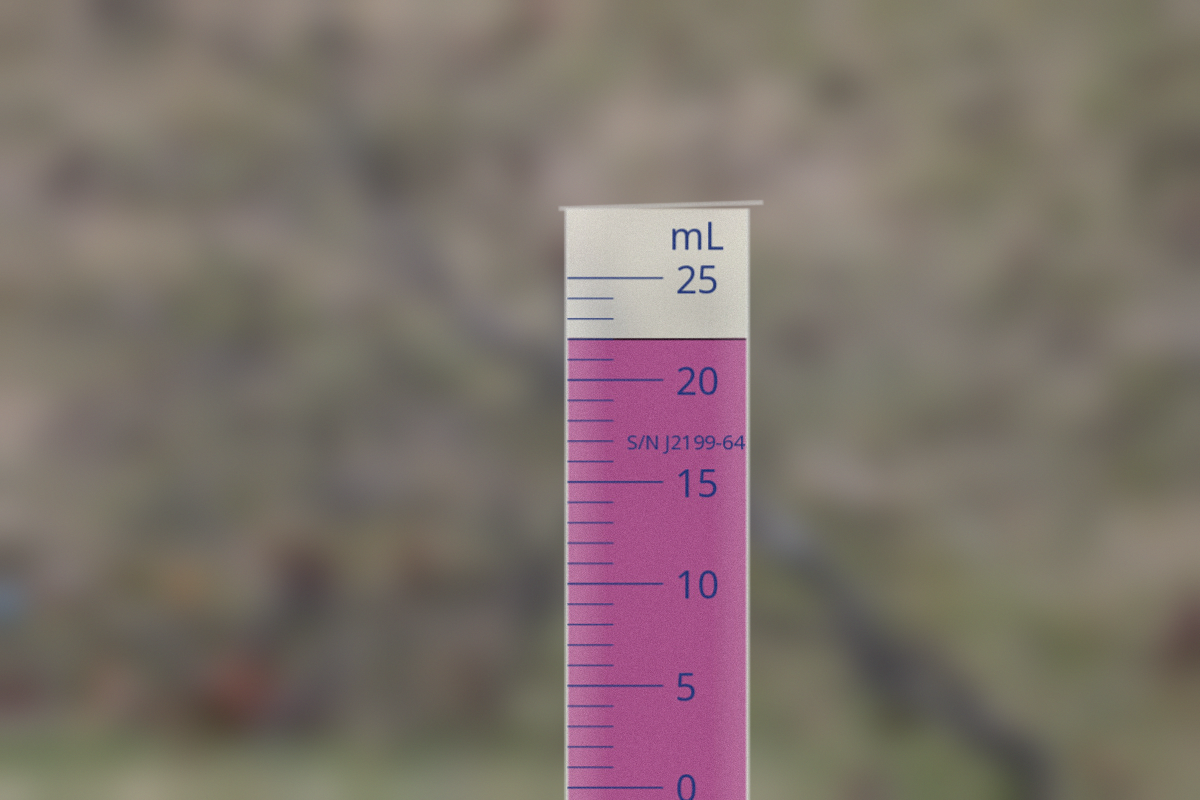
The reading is 22 mL
